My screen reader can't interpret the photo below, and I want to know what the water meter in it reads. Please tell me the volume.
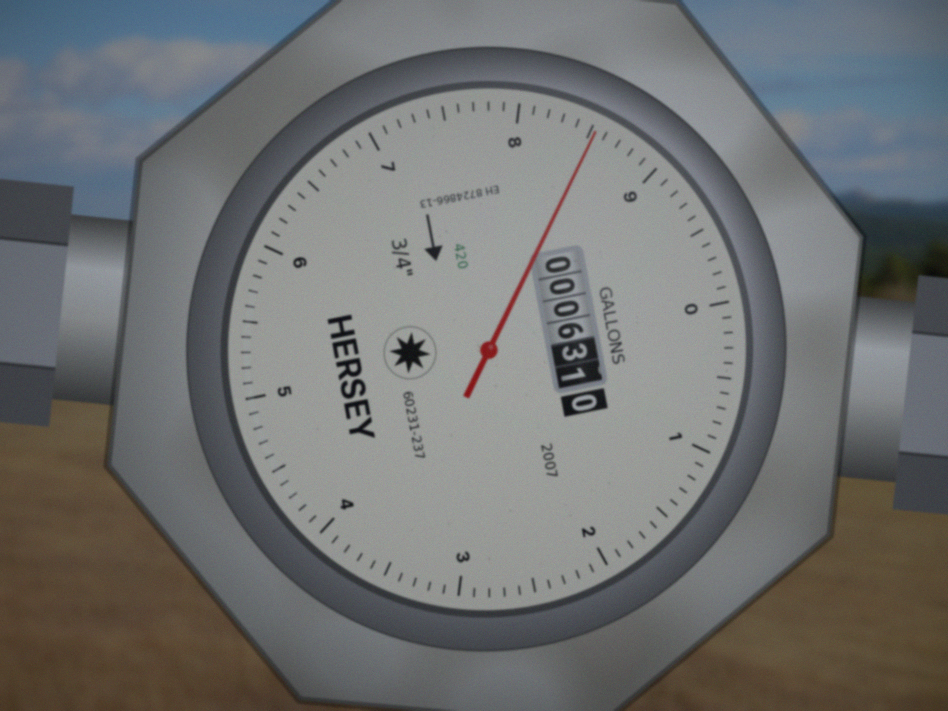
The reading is 6308.5 gal
